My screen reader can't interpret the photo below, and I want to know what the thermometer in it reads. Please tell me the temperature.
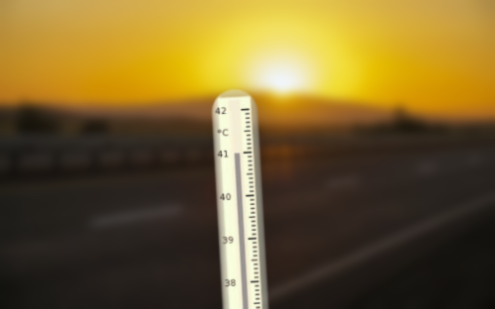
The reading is 41 °C
